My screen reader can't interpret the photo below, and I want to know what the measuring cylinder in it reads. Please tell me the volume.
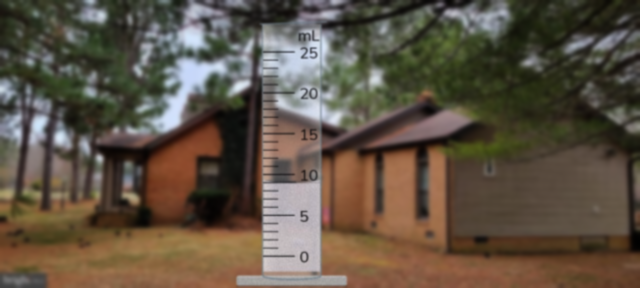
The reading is 9 mL
